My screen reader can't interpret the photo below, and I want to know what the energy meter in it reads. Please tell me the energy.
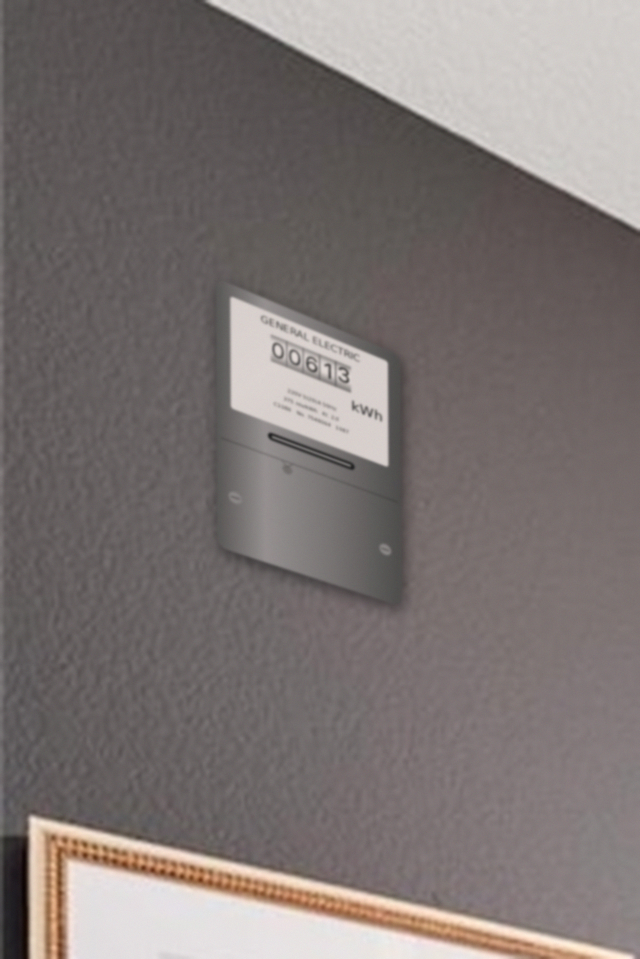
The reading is 613 kWh
